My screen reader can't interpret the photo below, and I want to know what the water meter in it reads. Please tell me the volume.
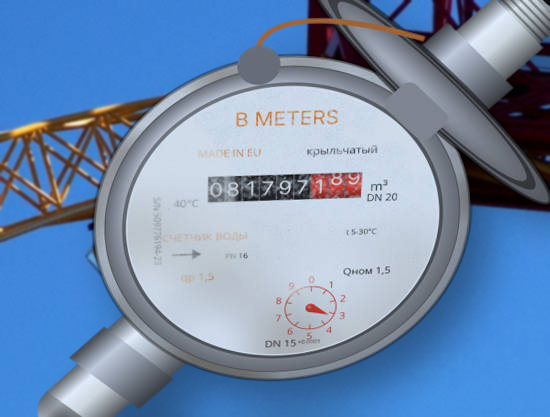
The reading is 81797.1893 m³
